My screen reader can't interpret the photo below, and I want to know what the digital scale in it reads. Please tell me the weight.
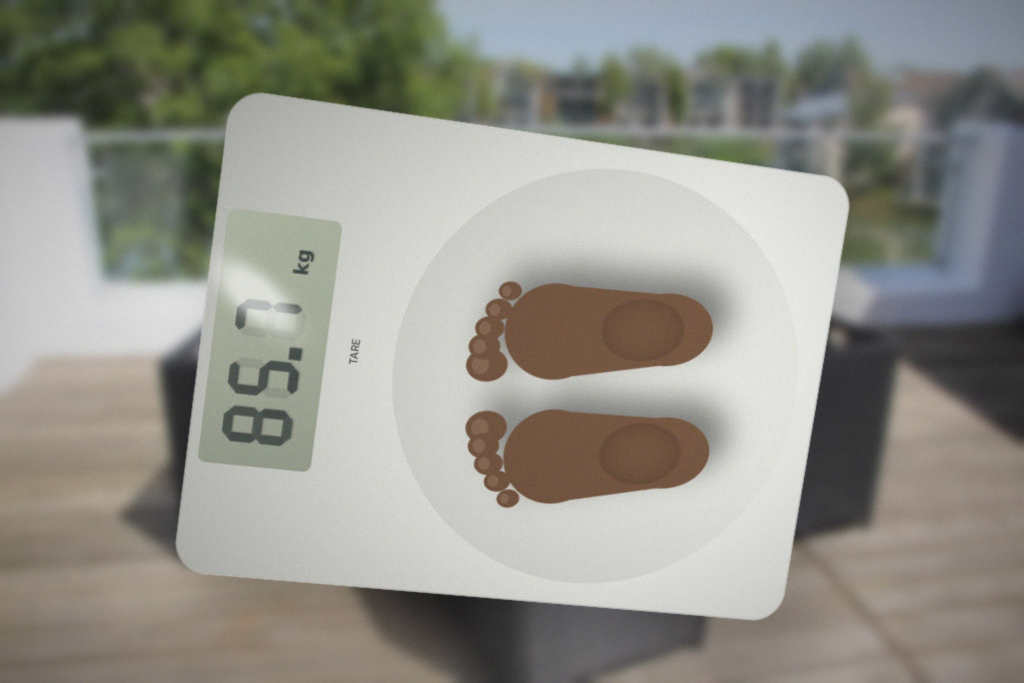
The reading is 85.7 kg
